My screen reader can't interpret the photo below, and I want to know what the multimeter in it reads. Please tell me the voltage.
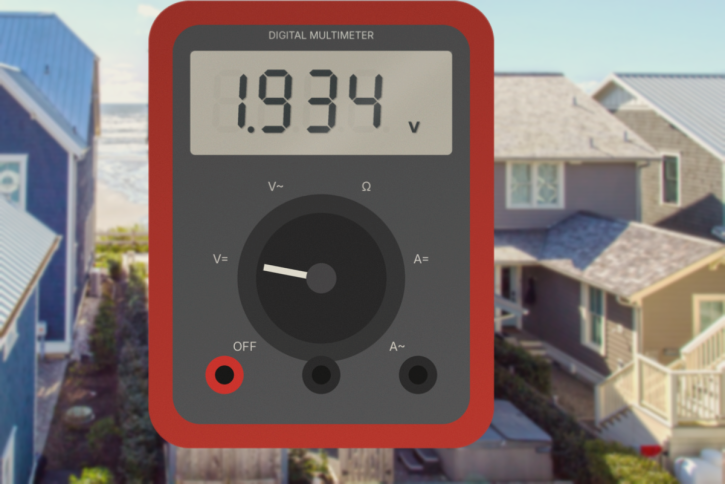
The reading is 1.934 V
